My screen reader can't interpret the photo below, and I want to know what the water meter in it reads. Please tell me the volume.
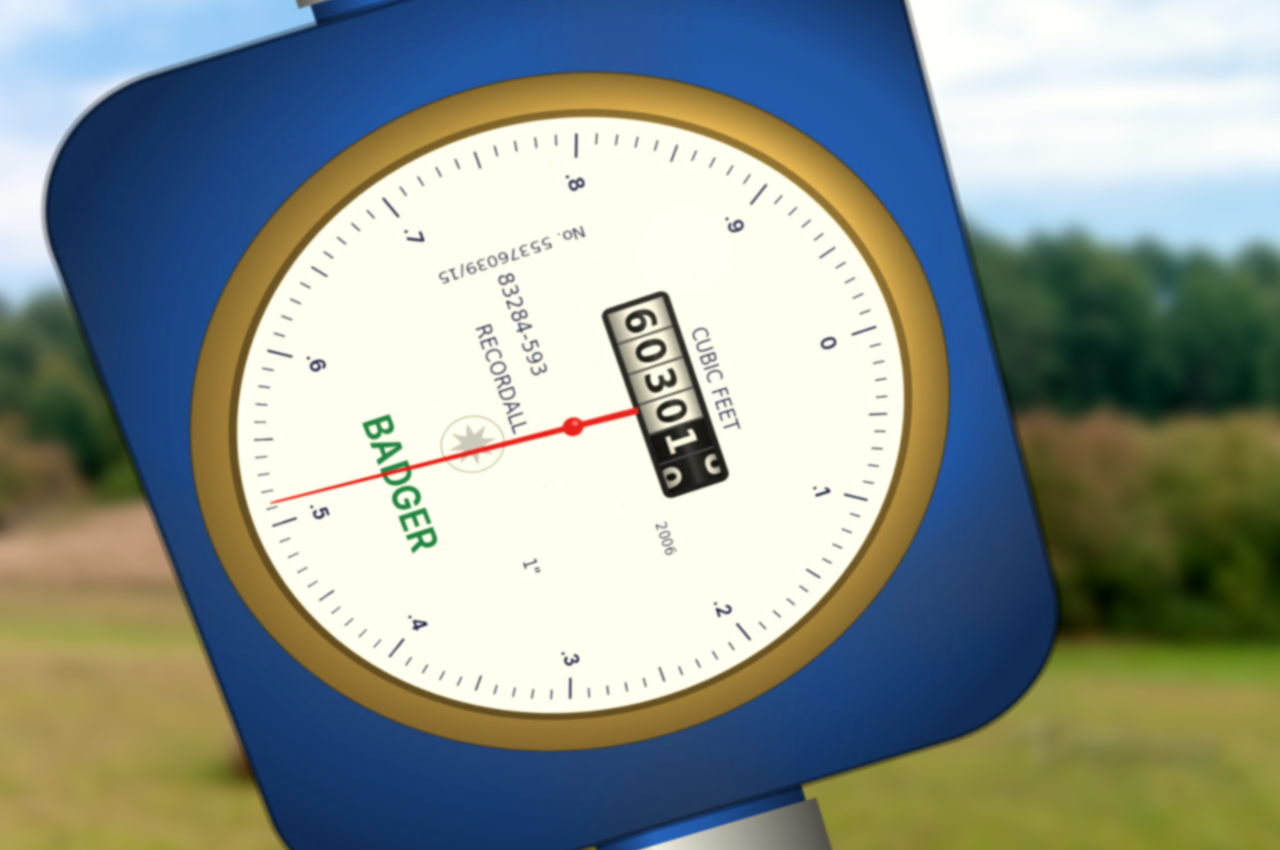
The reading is 603018.51 ft³
